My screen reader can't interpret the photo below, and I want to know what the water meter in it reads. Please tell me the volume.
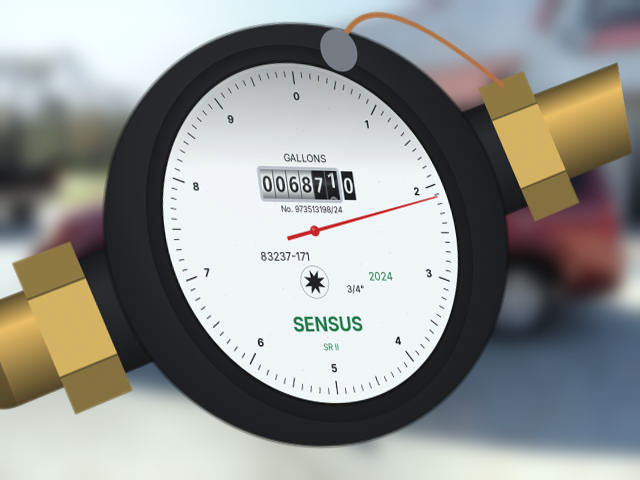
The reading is 68712.1 gal
